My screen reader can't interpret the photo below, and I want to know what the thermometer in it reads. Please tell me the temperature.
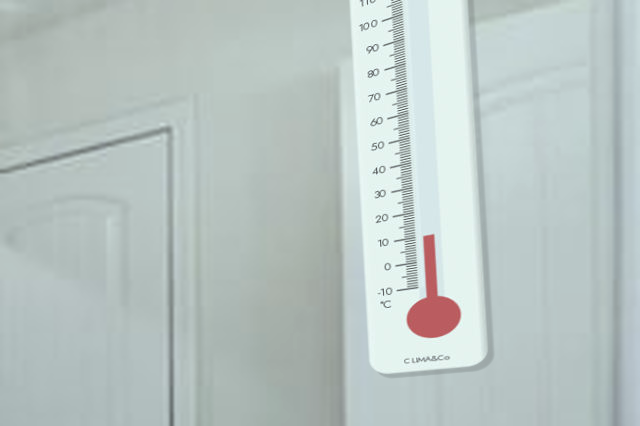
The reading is 10 °C
